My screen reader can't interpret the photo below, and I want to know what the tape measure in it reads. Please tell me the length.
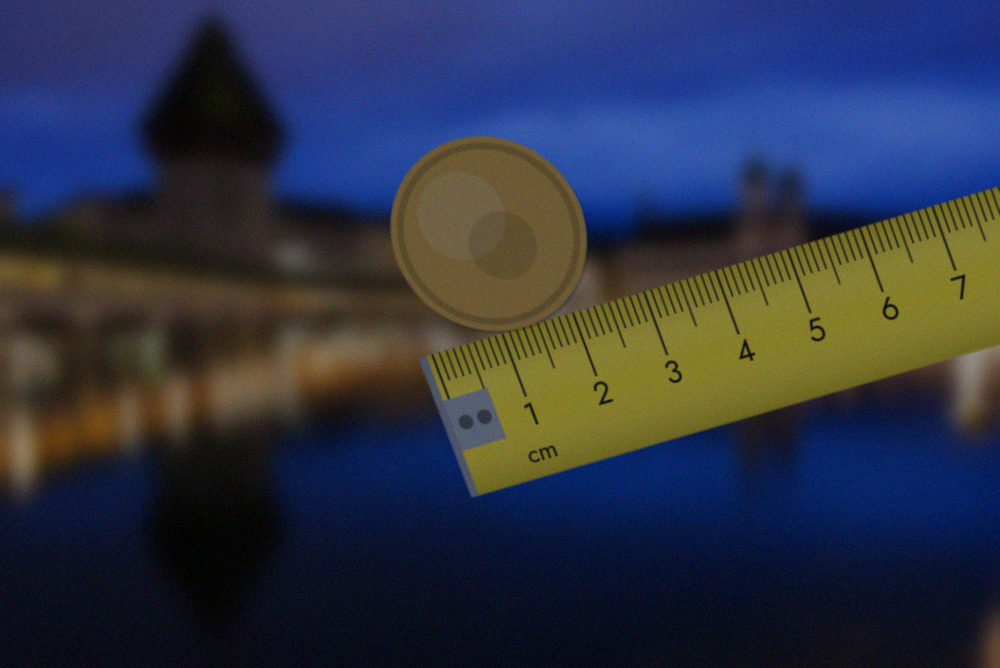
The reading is 2.6 cm
